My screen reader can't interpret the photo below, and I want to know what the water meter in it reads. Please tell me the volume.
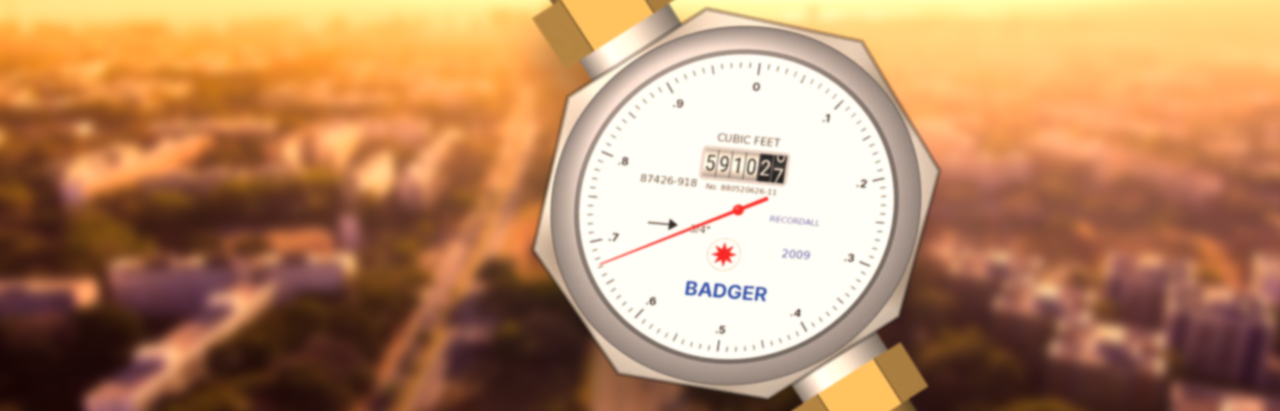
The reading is 591026.67 ft³
